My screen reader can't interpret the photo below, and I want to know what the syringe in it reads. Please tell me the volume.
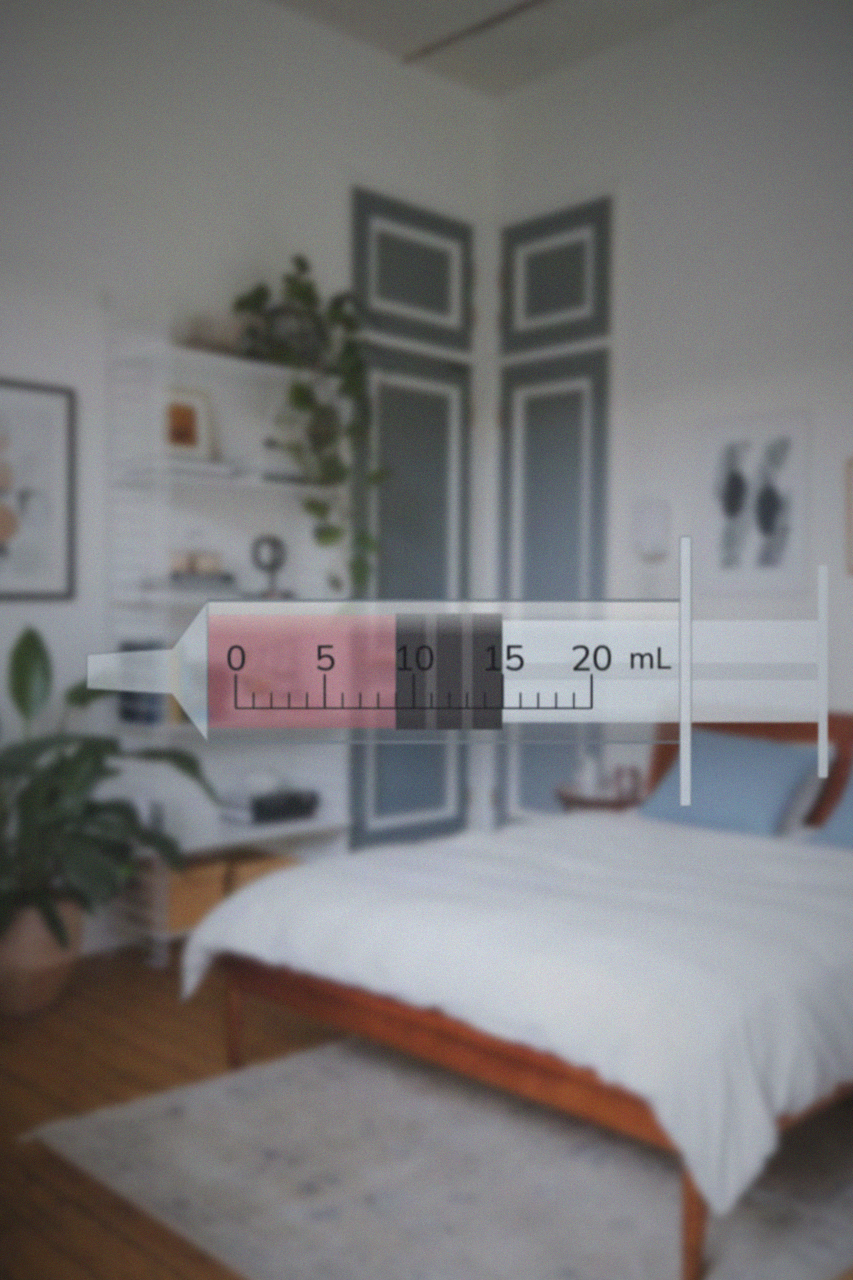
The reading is 9 mL
